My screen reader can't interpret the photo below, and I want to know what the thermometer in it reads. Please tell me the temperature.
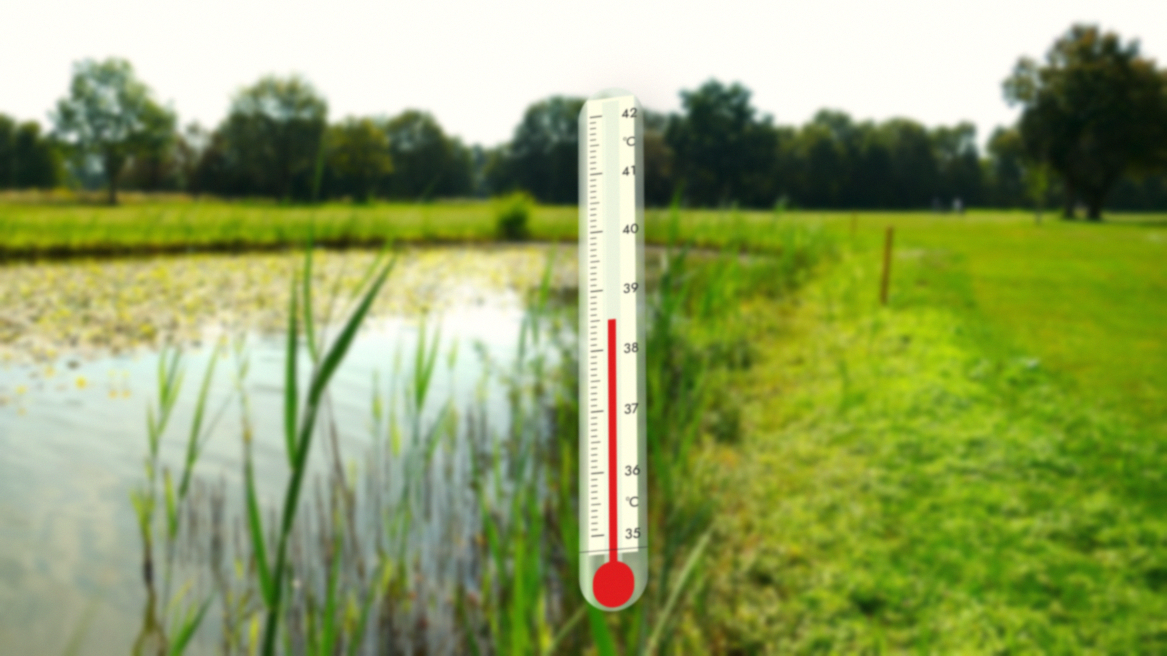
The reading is 38.5 °C
